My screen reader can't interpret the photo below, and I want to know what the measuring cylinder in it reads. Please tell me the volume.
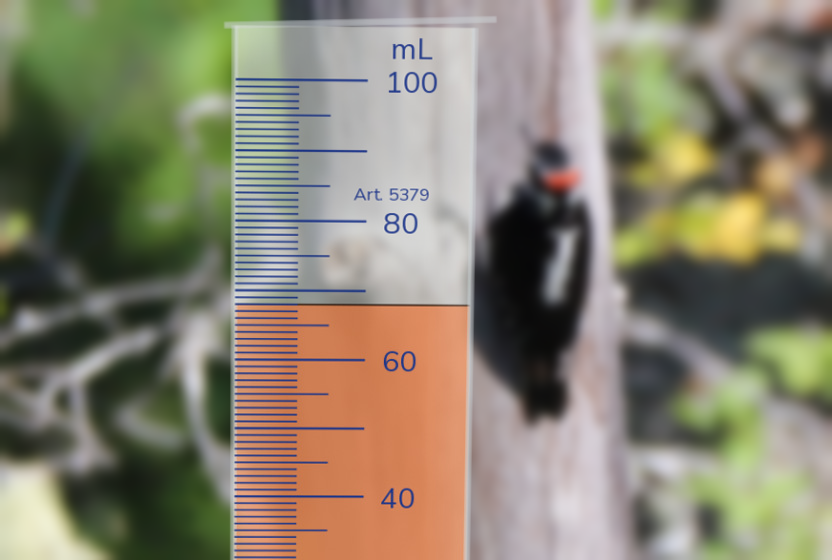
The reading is 68 mL
